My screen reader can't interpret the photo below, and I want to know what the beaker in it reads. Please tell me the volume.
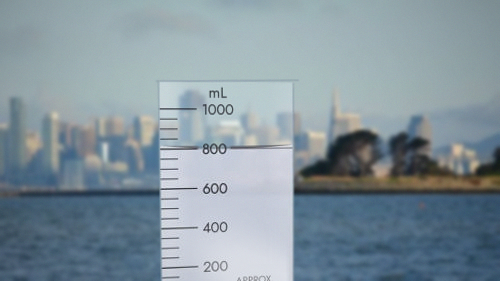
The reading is 800 mL
